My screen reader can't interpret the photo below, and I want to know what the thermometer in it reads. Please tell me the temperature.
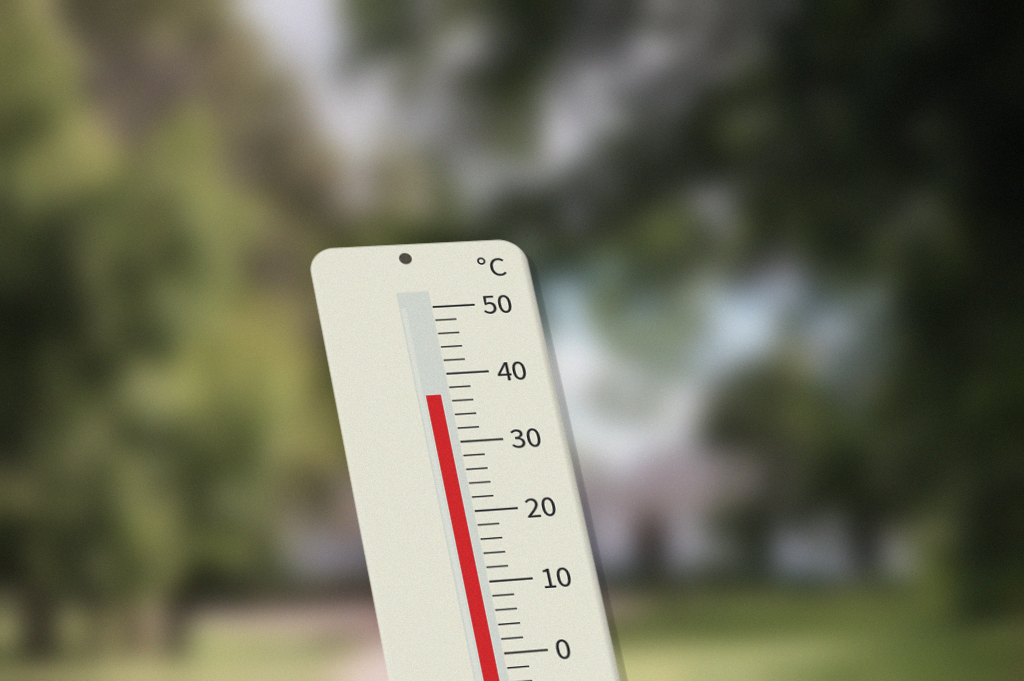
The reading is 37 °C
